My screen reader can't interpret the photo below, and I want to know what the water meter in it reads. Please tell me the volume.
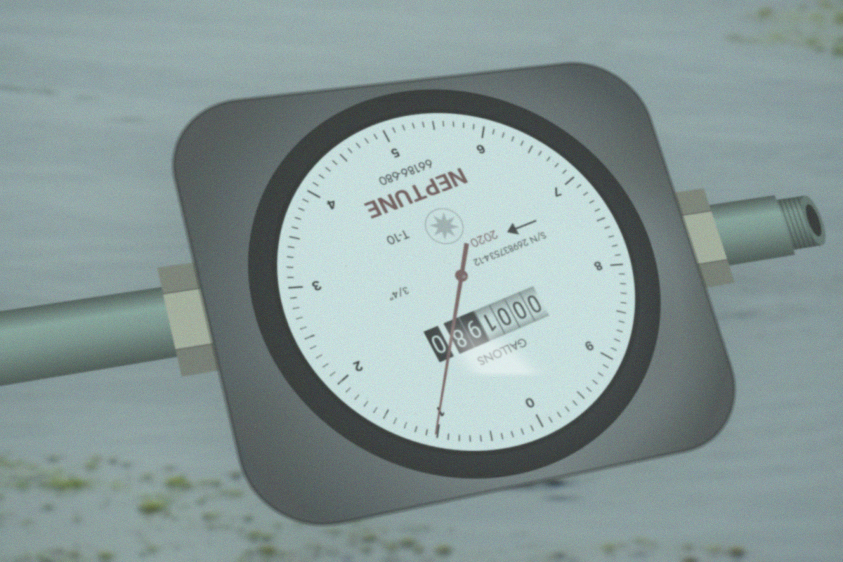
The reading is 1981.0 gal
